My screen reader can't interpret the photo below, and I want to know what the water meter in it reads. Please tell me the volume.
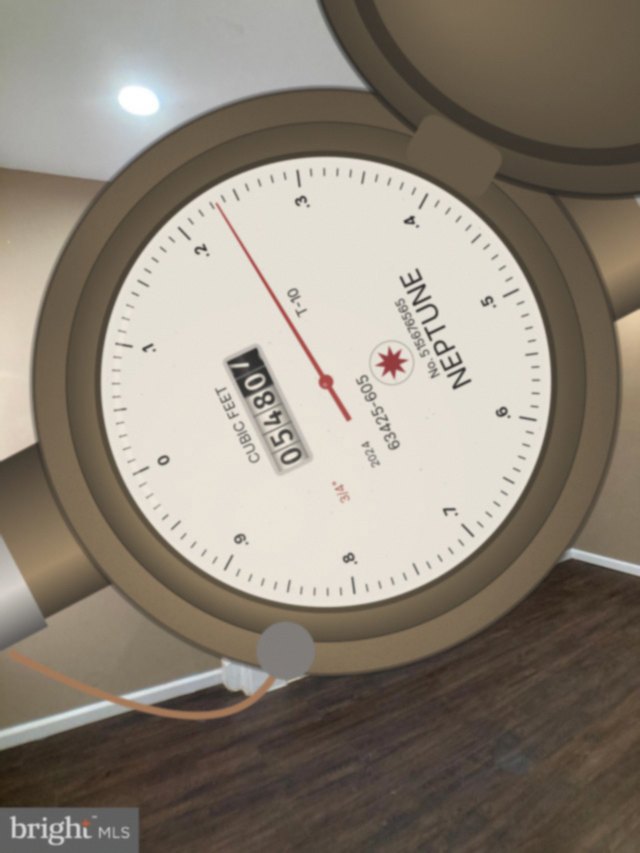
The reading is 54807.23 ft³
